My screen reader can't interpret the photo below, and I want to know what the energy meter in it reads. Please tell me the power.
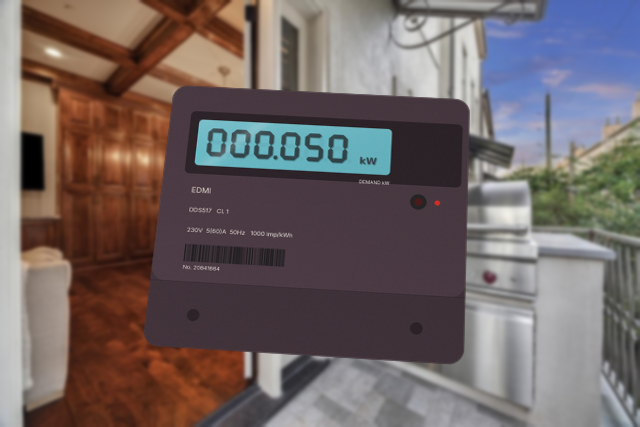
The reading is 0.050 kW
